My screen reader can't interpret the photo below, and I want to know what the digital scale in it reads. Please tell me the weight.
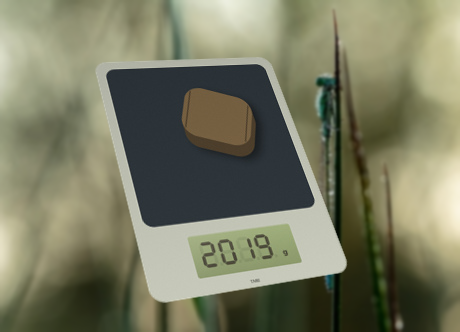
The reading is 2019 g
